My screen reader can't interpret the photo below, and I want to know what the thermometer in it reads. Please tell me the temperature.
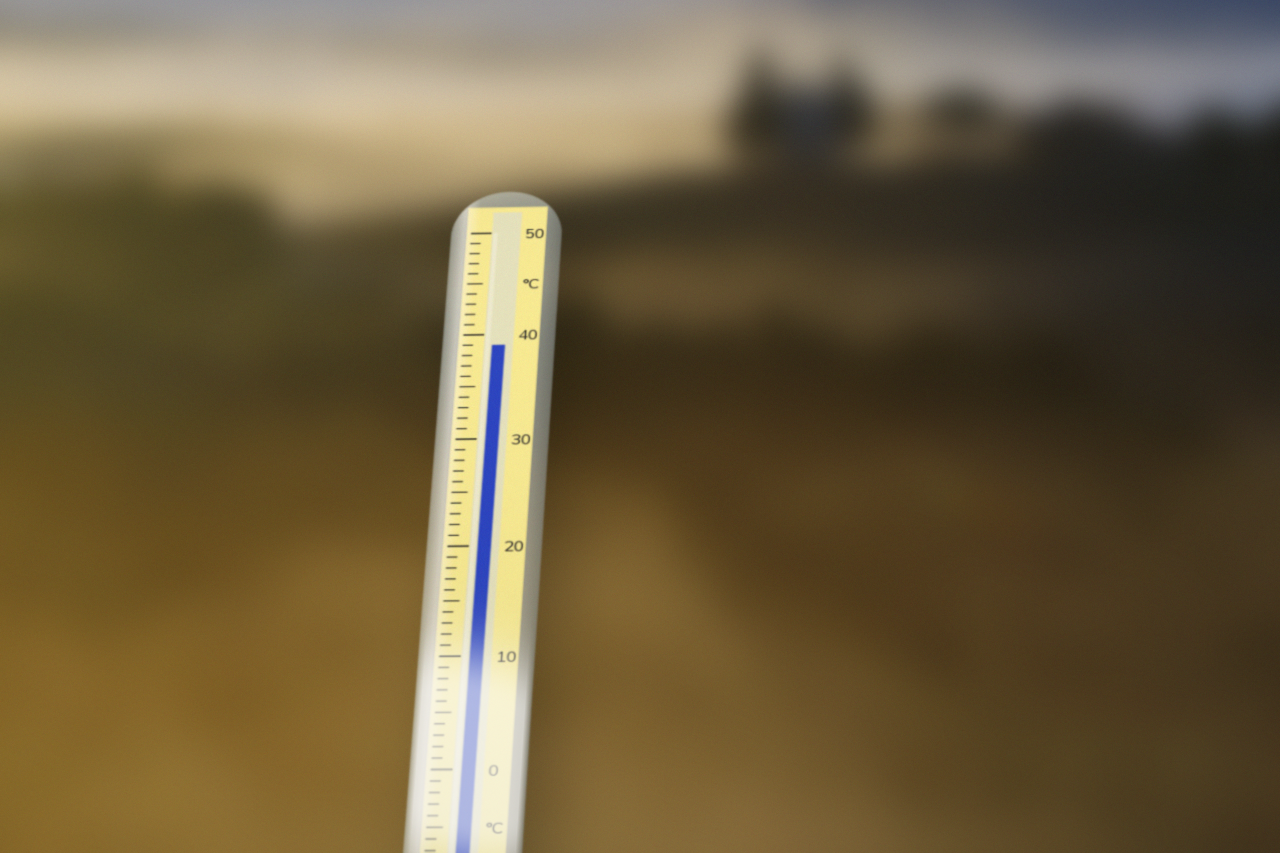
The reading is 39 °C
